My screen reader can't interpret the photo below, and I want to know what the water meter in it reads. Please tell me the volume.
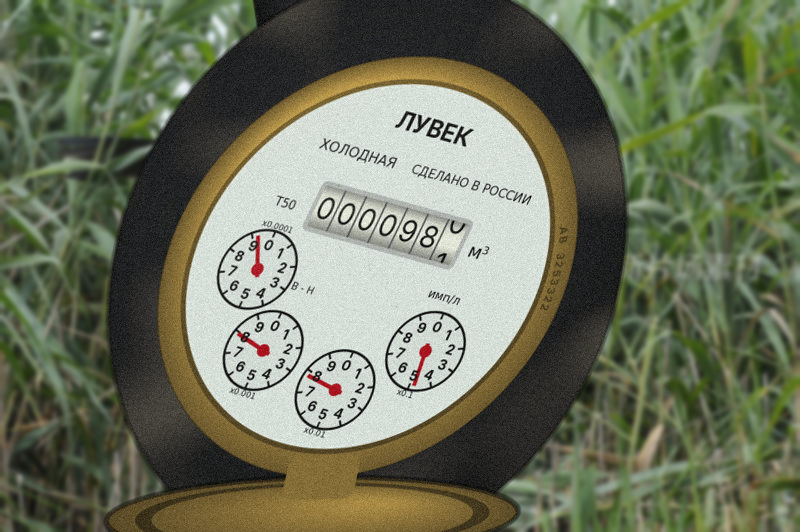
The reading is 980.4779 m³
